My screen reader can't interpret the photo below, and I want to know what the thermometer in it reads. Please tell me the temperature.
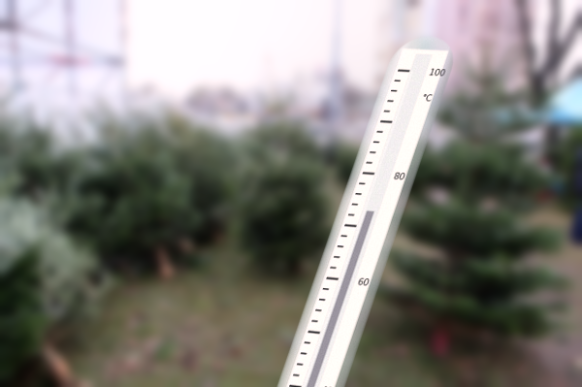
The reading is 73 °C
